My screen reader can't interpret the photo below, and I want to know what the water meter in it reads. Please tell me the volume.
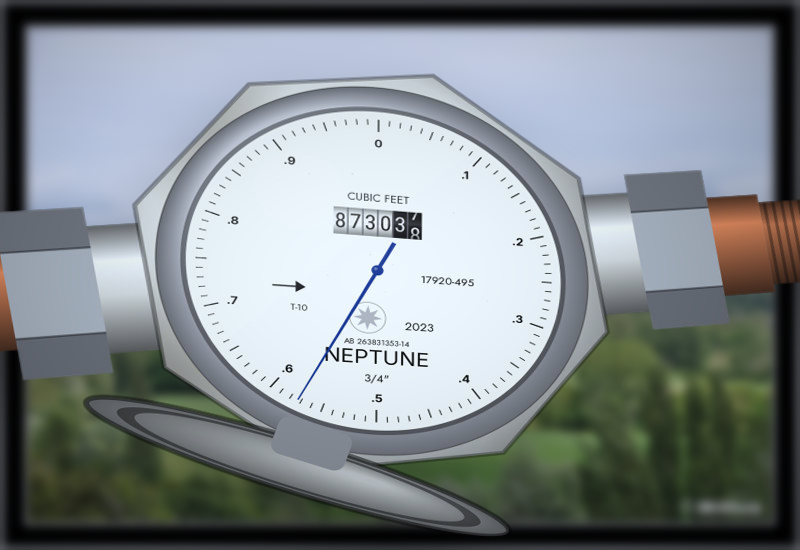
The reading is 873037.57 ft³
